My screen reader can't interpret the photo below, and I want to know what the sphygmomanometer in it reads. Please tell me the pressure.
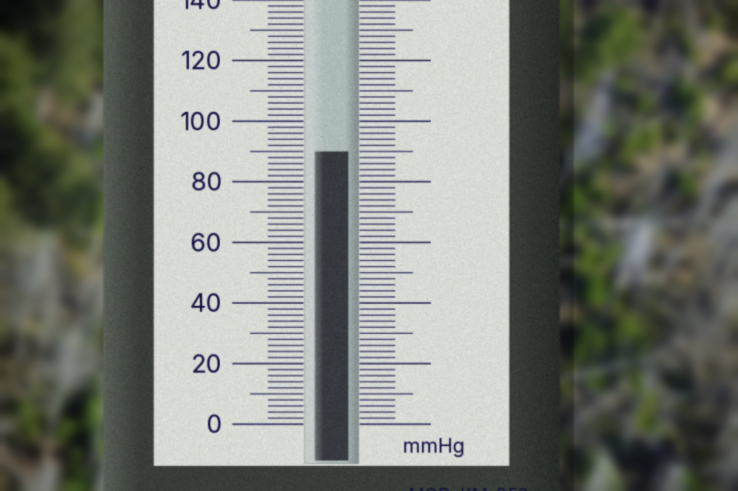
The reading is 90 mmHg
